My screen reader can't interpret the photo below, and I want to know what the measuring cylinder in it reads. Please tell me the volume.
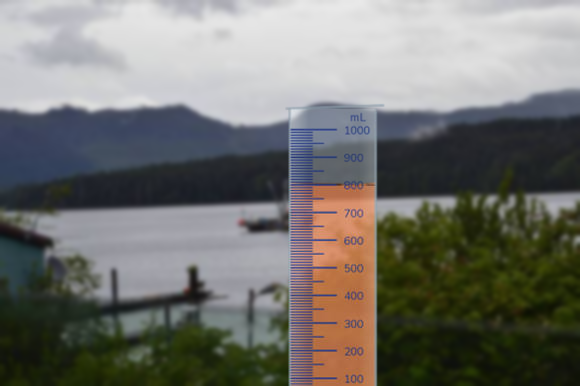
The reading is 800 mL
